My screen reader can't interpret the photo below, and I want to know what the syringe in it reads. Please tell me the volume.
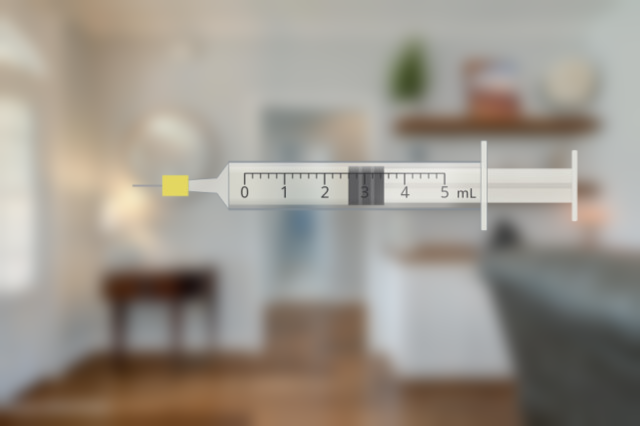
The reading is 2.6 mL
